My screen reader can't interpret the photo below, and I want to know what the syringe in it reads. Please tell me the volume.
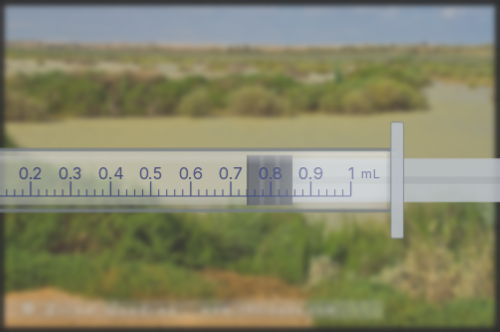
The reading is 0.74 mL
